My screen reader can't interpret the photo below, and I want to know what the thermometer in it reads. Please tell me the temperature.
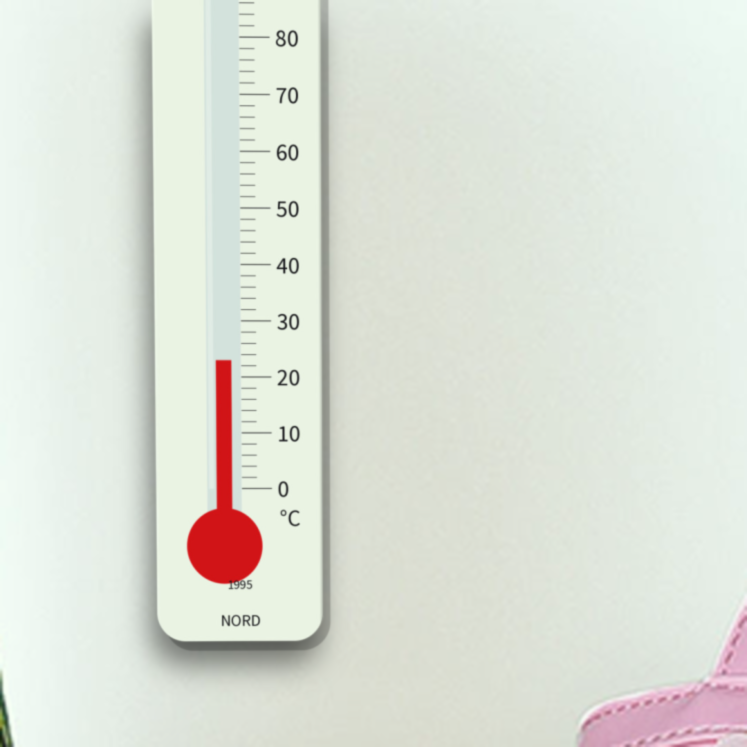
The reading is 23 °C
